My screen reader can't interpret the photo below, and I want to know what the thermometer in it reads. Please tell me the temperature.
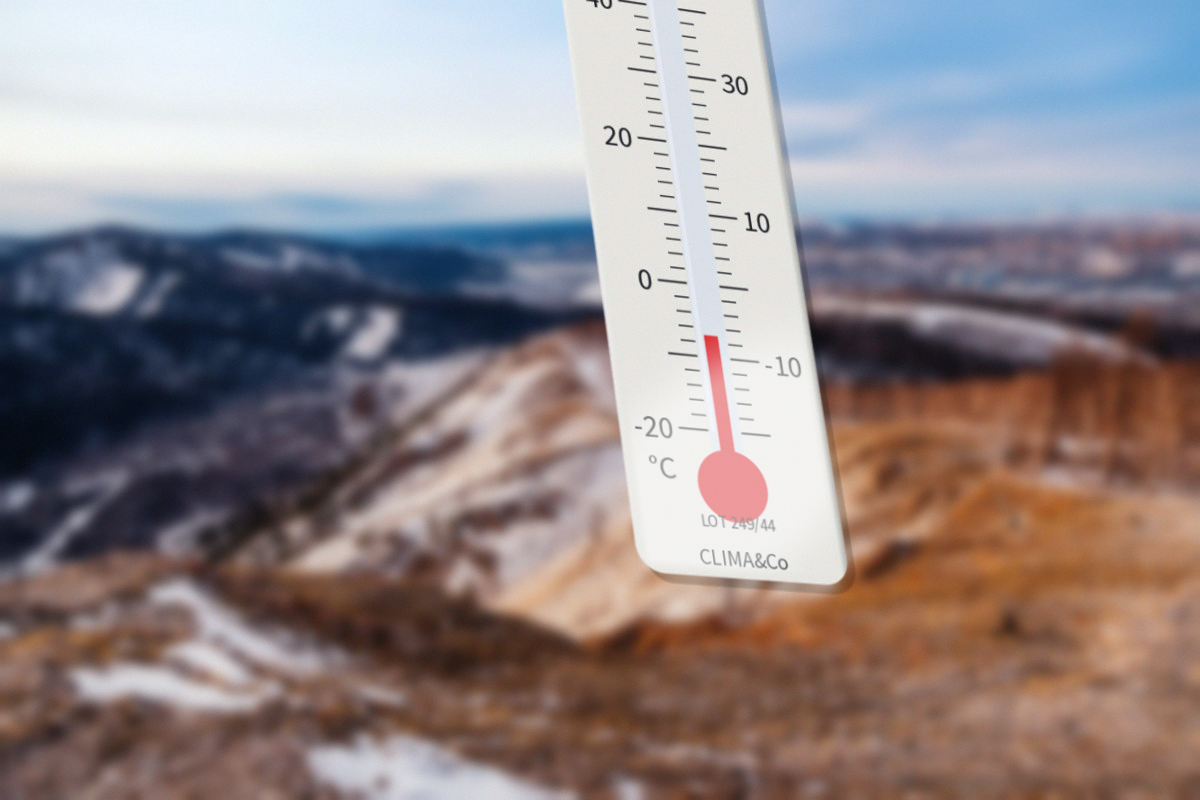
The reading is -7 °C
